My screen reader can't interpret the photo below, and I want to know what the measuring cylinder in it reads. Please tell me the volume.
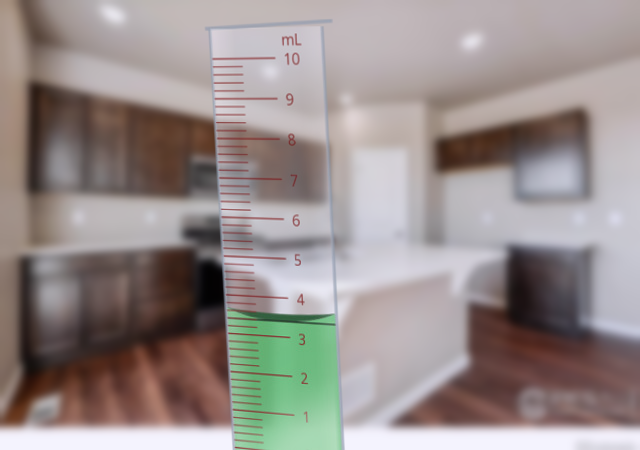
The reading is 3.4 mL
